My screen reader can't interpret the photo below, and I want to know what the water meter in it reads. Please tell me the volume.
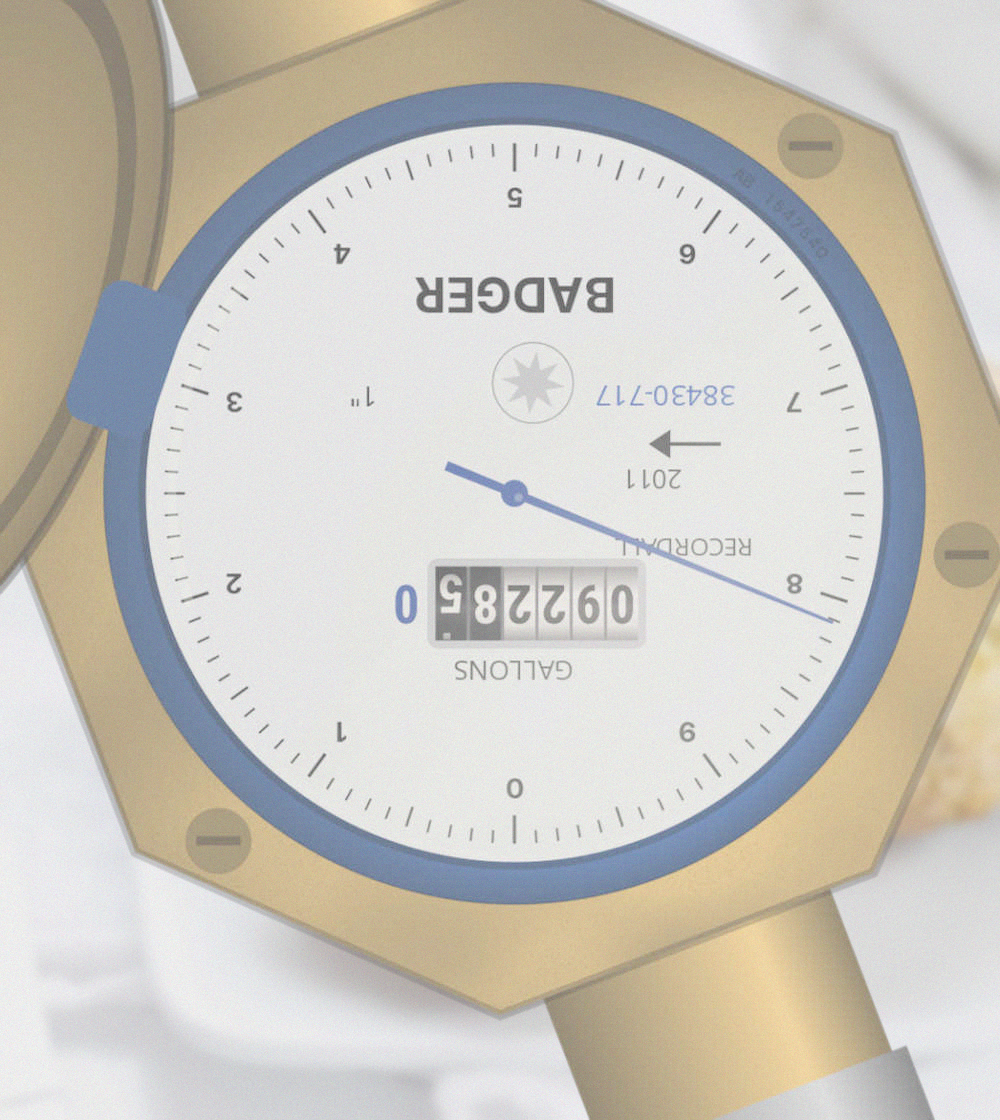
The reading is 922848.1 gal
